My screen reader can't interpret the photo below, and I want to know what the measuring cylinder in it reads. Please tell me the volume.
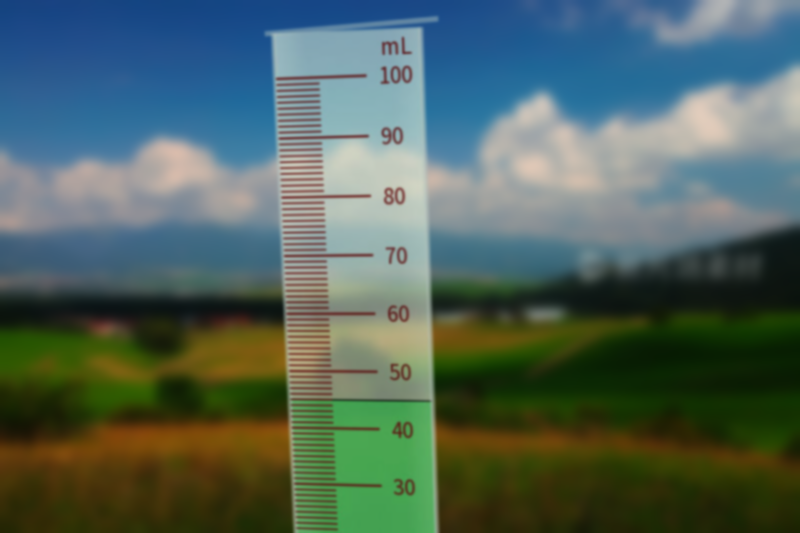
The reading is 45 mL
